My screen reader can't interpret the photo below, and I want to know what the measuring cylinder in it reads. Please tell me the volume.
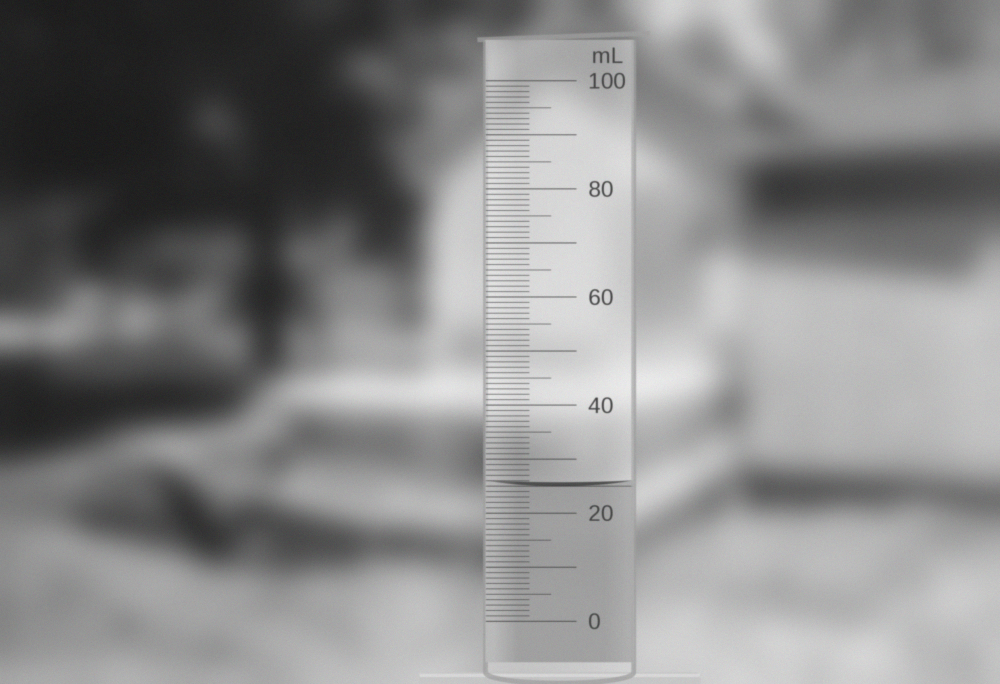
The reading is 25 mL
